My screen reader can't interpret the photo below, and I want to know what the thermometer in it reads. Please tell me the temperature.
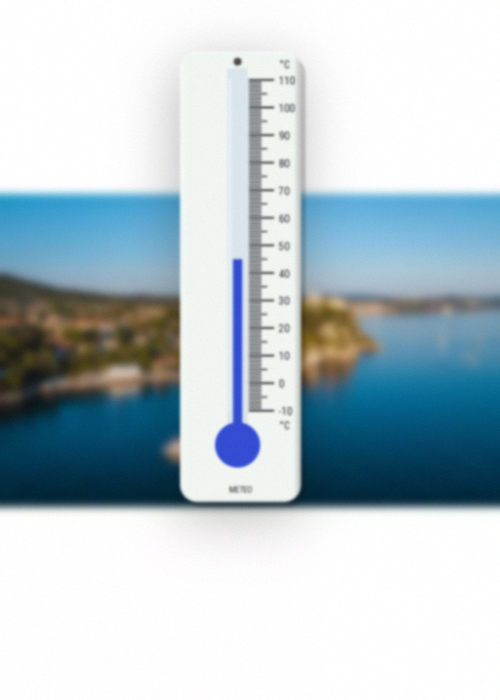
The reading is 45 °C
